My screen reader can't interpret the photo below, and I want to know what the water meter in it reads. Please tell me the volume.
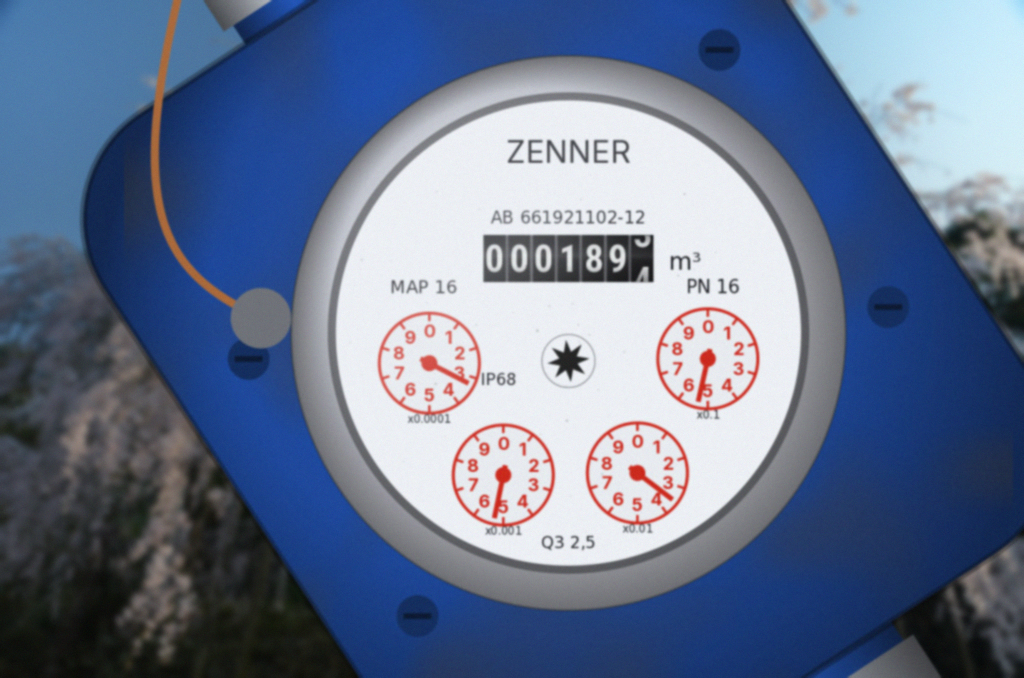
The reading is 1893.5353 m³
